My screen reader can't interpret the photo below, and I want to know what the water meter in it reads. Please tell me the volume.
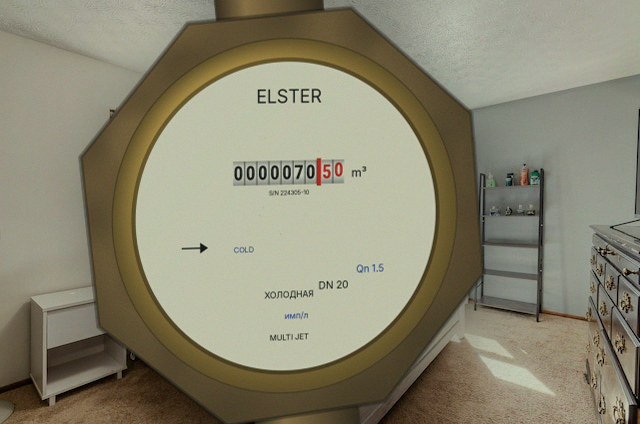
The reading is 70.50 m³
